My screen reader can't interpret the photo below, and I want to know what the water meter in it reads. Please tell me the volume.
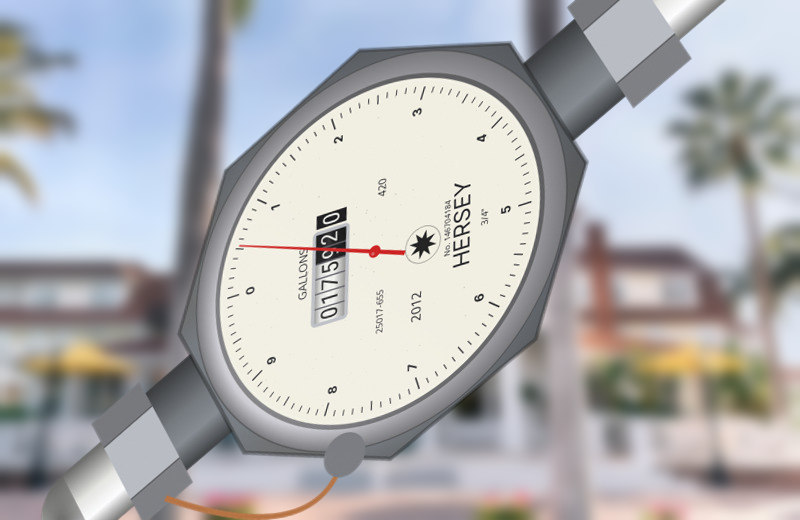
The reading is 175920.5 gal
